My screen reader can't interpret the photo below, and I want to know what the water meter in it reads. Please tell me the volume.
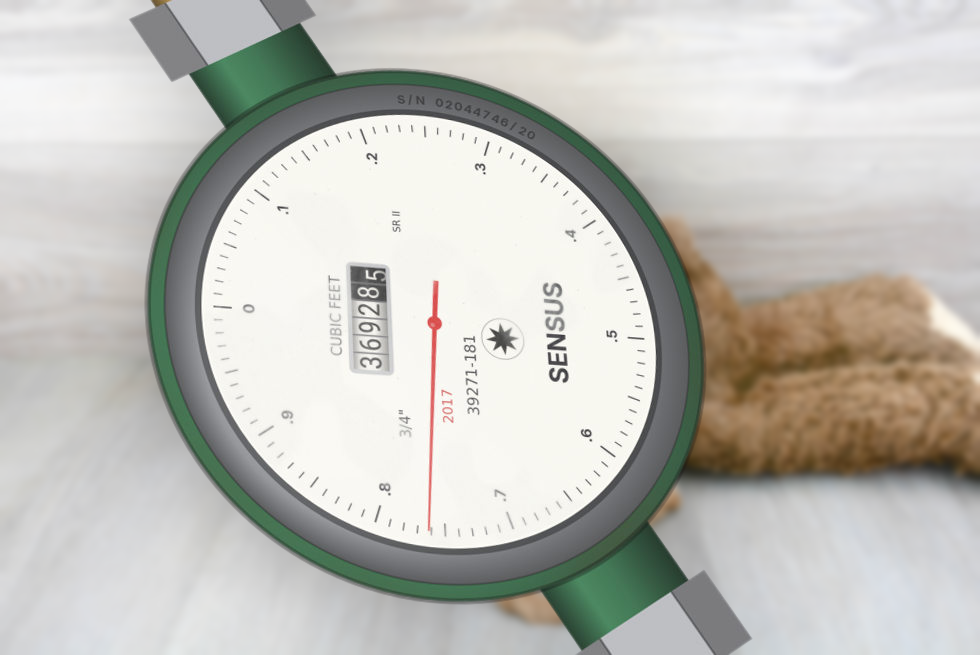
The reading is 369284.76 ft³
